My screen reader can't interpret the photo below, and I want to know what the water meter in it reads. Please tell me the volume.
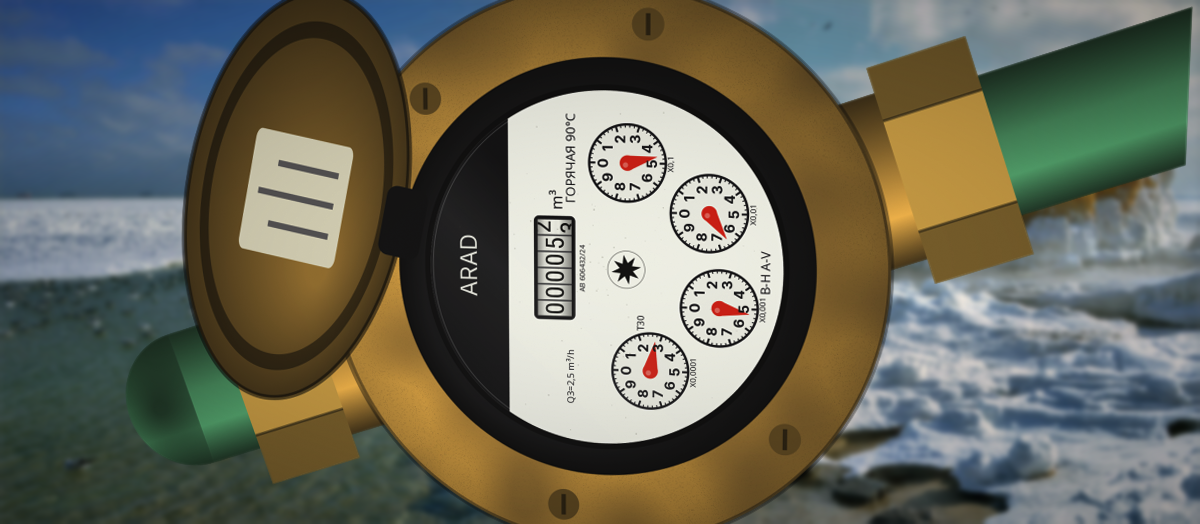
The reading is 52.4652 m³
